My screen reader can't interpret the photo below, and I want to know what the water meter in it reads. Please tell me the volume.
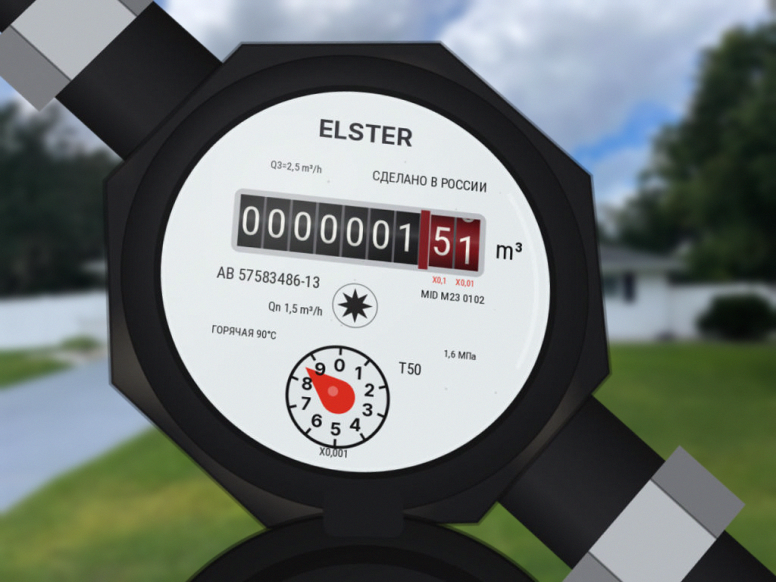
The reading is 1.508 m³
